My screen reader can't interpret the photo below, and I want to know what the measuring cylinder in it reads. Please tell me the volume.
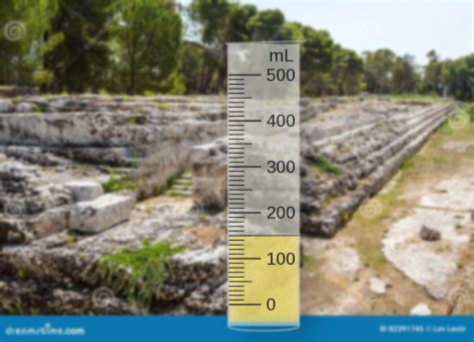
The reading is 150 mL
